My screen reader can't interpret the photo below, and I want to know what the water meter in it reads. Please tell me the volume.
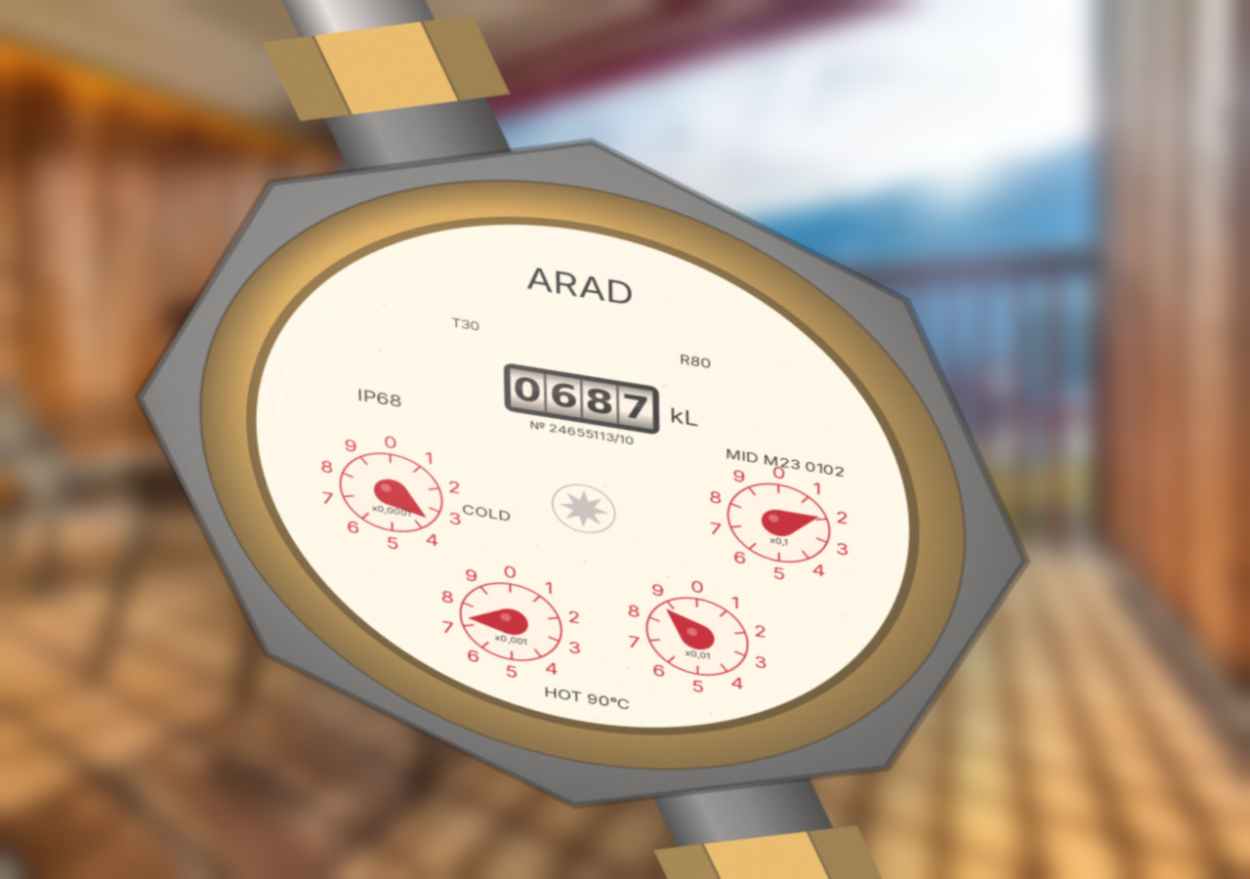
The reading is 687.1873 kL
